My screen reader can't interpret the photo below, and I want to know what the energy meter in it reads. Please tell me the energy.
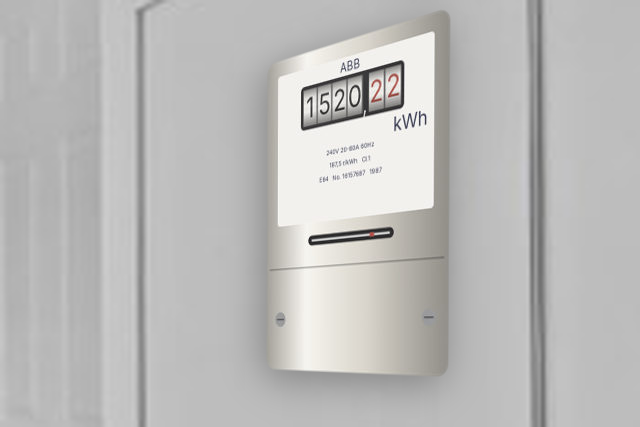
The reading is 1520.22 kWh
